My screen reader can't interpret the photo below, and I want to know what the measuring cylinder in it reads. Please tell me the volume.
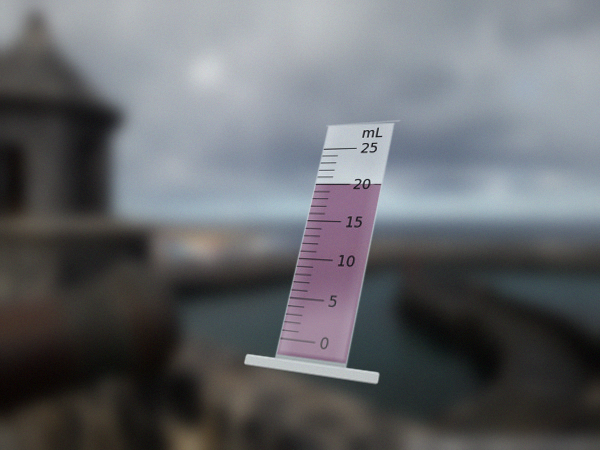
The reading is 20 mL
